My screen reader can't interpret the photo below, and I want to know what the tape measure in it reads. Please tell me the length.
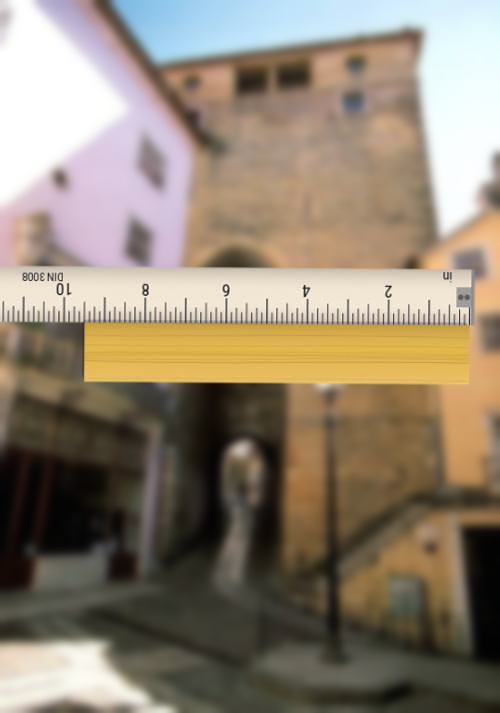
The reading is 9.5 in
